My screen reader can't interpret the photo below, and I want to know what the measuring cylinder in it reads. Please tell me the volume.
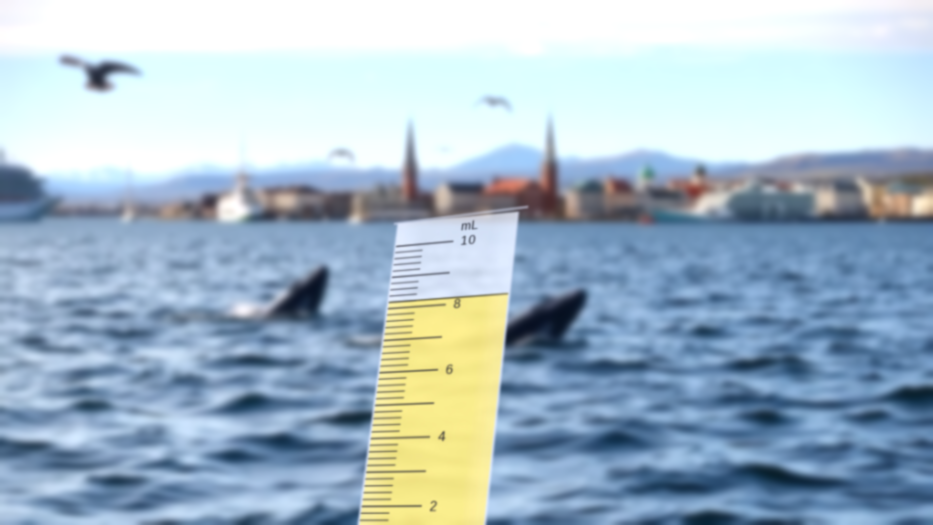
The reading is 8.2 mL
